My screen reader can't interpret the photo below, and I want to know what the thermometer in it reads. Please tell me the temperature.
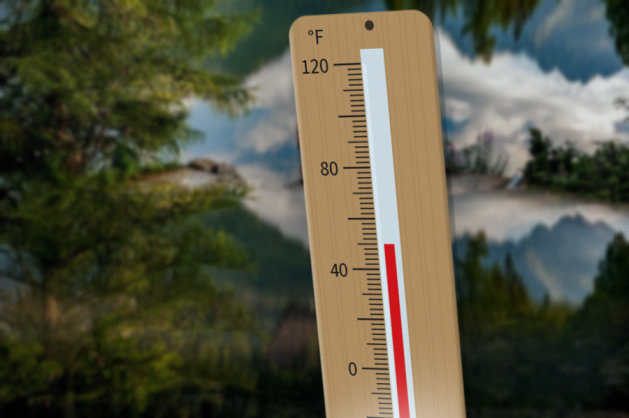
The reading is 50 °F
